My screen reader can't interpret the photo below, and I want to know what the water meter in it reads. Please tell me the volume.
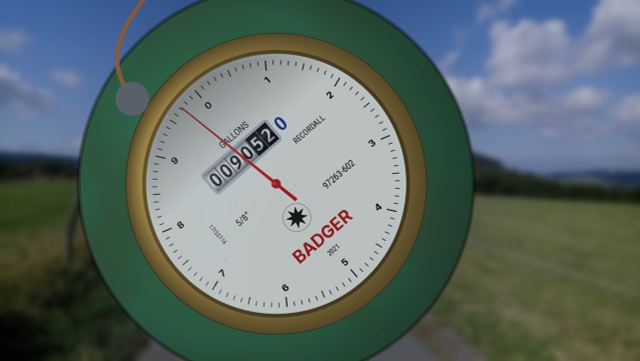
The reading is 90519.7 gal
